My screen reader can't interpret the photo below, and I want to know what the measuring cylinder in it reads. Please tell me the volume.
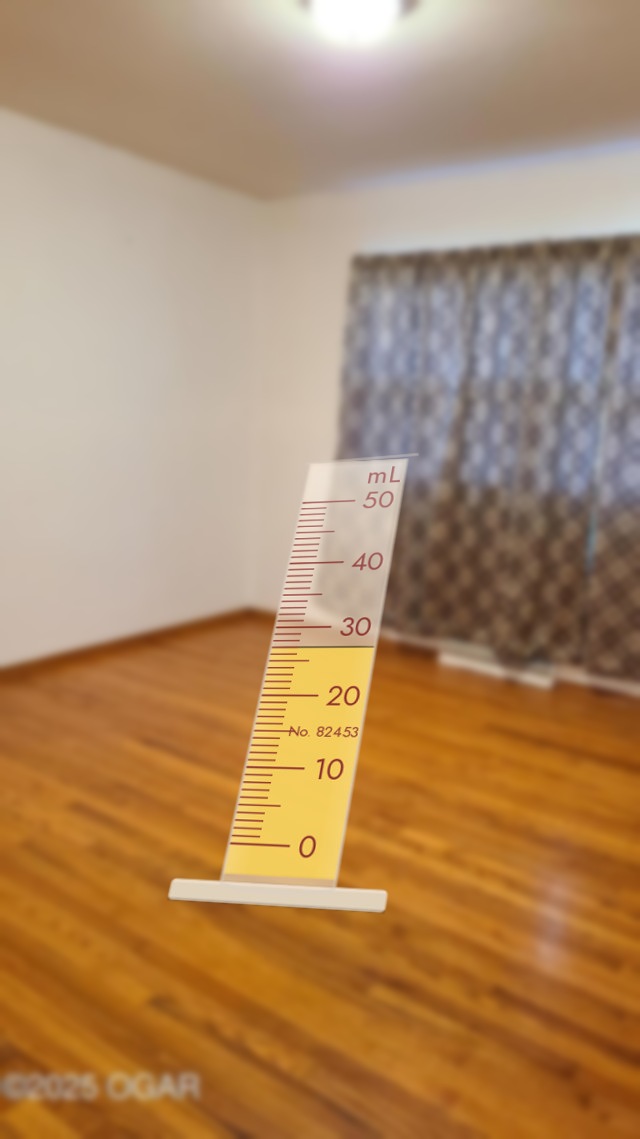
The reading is 27 mL
